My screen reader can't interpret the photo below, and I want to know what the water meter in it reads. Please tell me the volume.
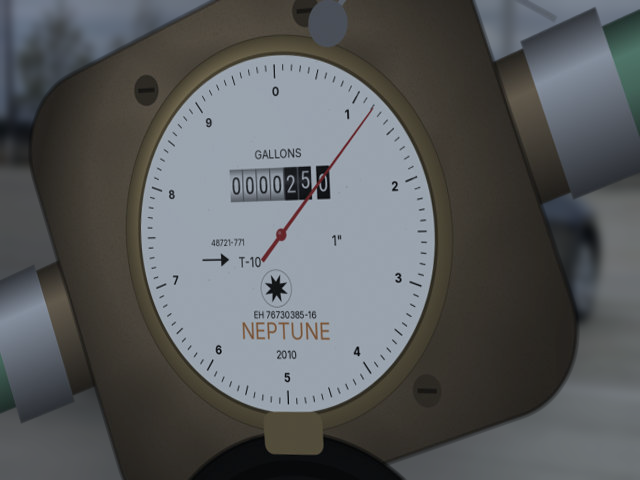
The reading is 251.2 gal
